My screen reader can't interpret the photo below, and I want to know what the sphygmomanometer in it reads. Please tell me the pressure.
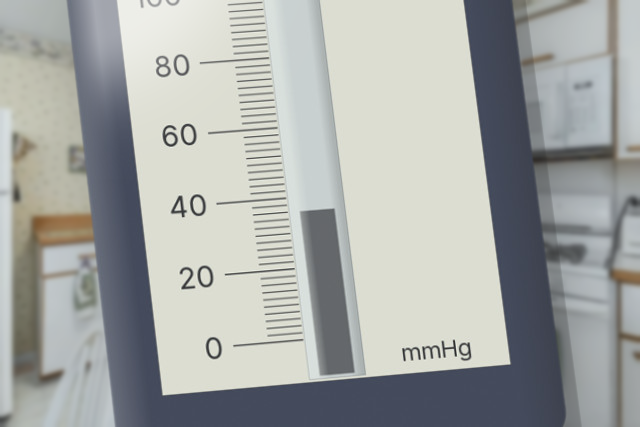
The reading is 36 mmHg
